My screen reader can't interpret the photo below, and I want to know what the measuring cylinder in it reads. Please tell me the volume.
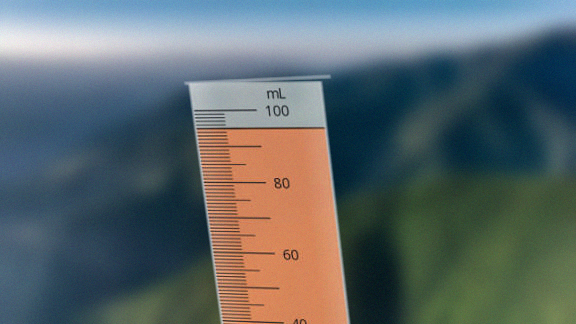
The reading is 95 mL
